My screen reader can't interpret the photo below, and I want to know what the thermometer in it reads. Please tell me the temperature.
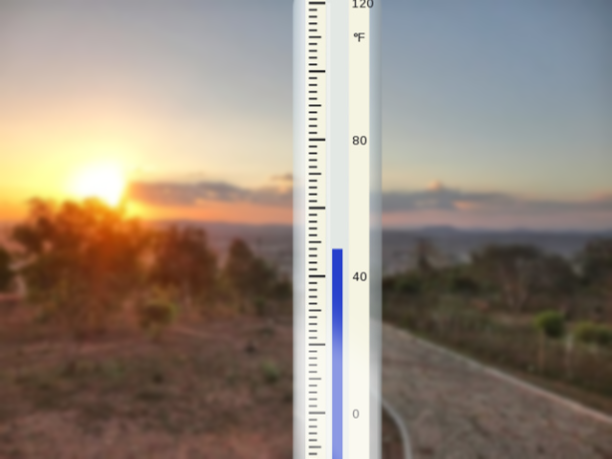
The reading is 48 °F
